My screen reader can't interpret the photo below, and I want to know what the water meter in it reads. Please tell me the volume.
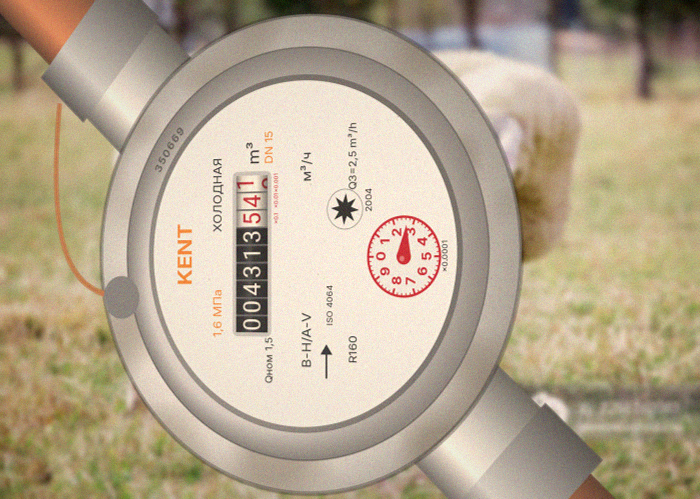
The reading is 4313.5412 m³
